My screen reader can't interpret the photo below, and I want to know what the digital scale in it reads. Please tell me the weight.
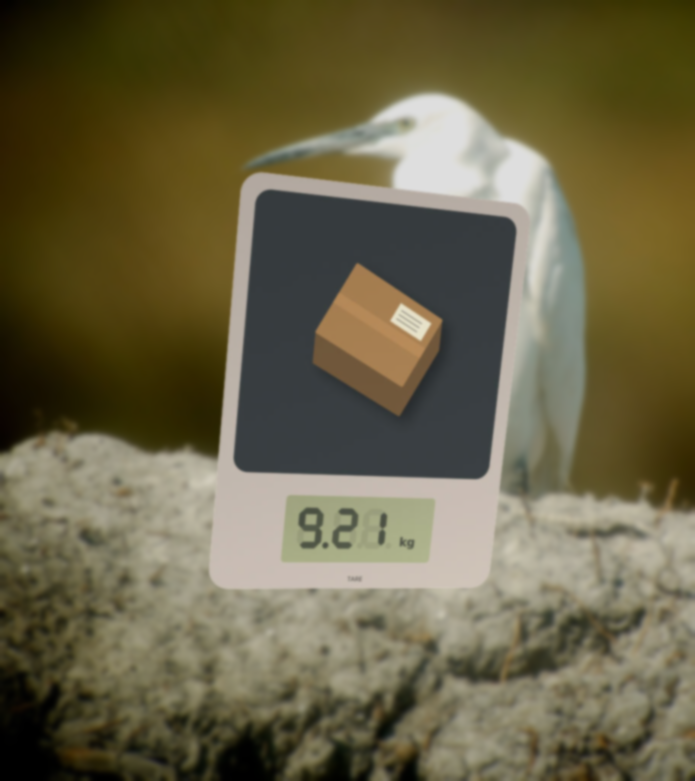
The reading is 9.21 kg
